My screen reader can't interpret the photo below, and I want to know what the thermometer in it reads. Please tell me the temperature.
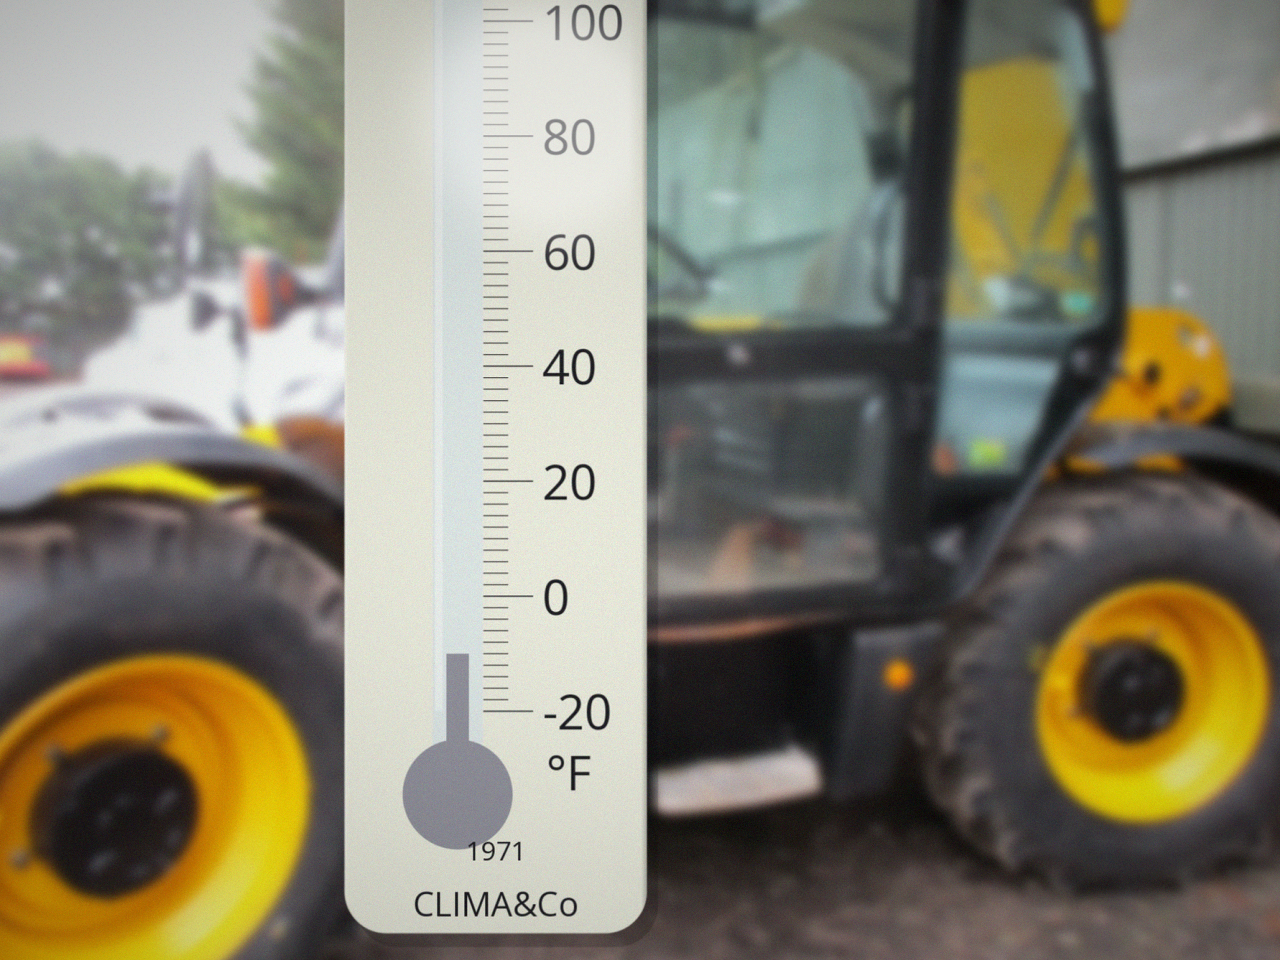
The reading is -10 °F
